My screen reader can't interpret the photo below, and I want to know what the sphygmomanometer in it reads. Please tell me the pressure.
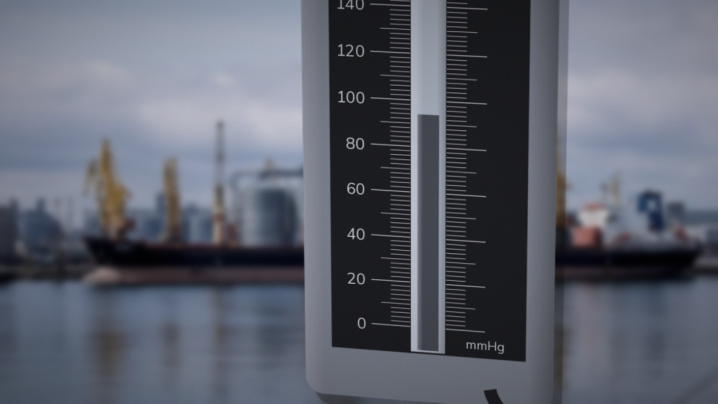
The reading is 94 mmHg
